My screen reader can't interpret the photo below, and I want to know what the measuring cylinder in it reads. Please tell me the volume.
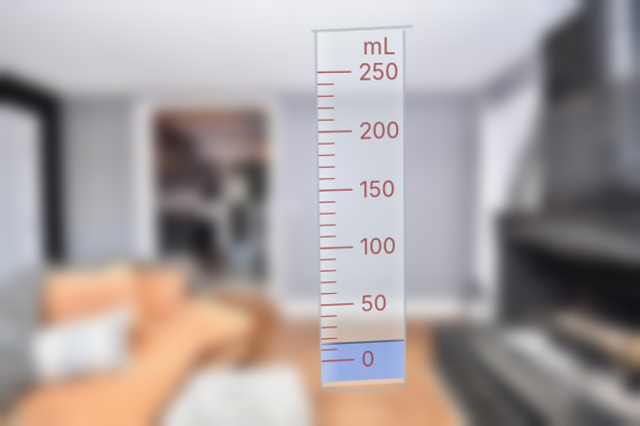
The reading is 15 mL
